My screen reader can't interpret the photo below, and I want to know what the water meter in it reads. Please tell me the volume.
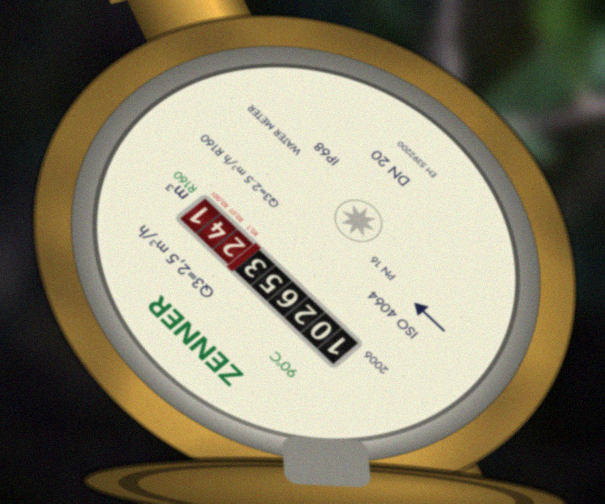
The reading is 102653.241 m³
